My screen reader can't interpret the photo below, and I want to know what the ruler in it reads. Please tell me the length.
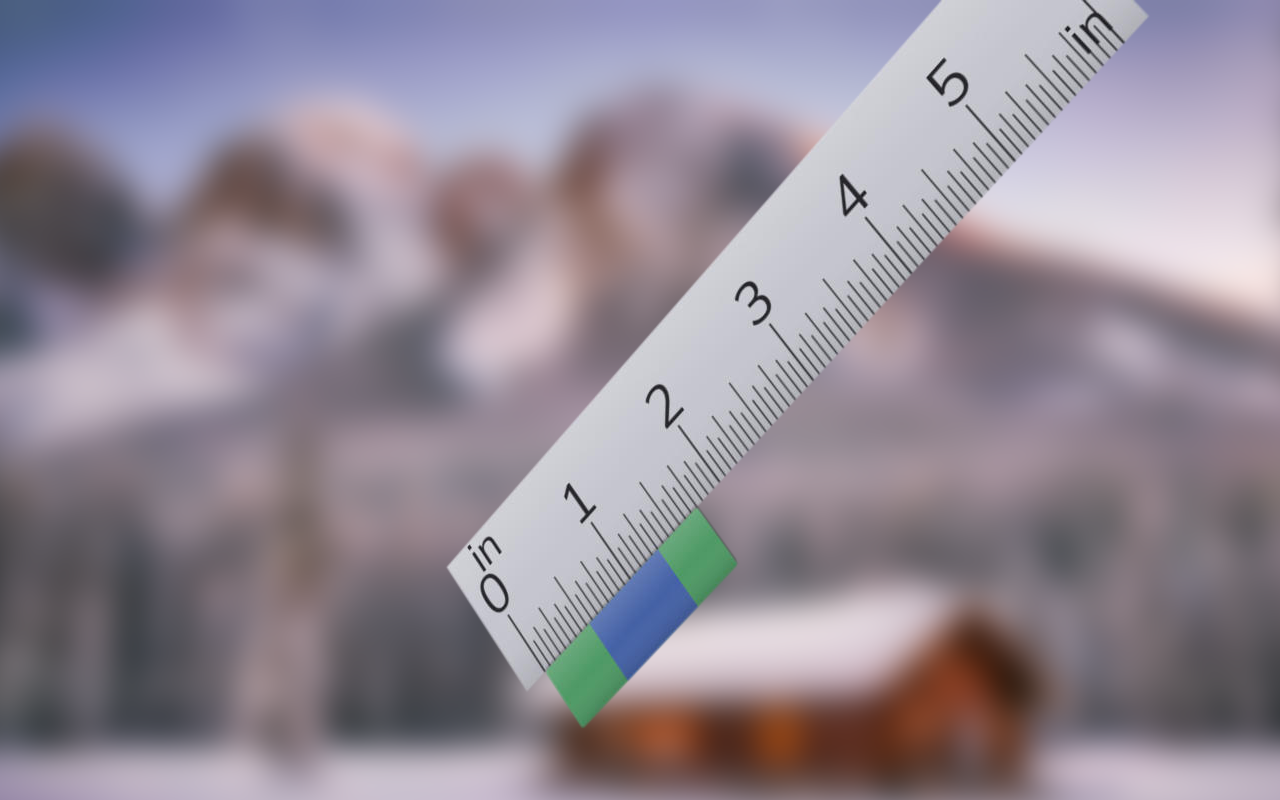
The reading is 1.75 in
